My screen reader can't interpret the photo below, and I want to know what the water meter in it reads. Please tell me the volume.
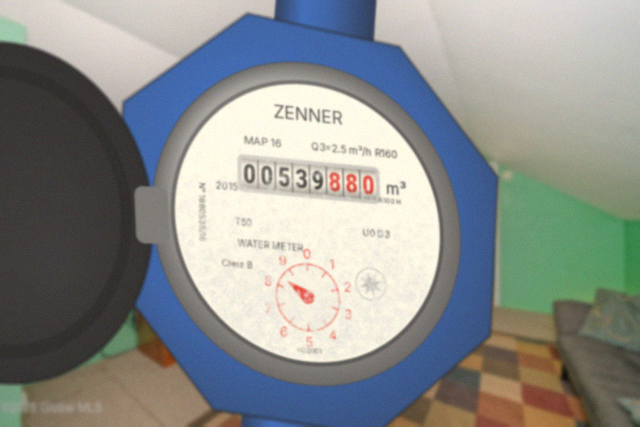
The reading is 539.8808 m³
